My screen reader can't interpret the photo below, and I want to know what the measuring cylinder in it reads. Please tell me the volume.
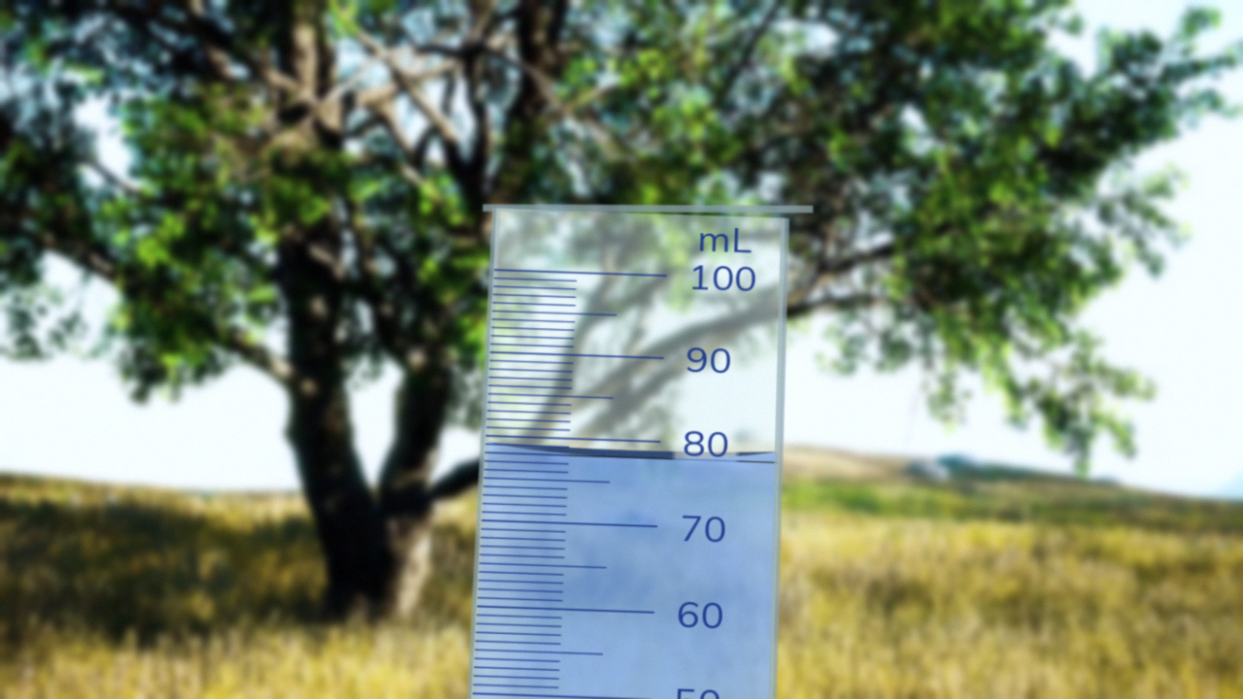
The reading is 78 mL
